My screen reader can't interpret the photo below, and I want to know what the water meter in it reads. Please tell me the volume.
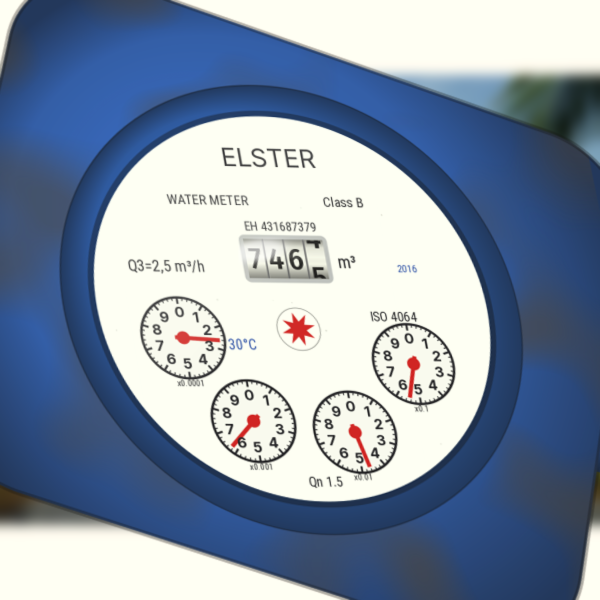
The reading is 7464.5462 m³
